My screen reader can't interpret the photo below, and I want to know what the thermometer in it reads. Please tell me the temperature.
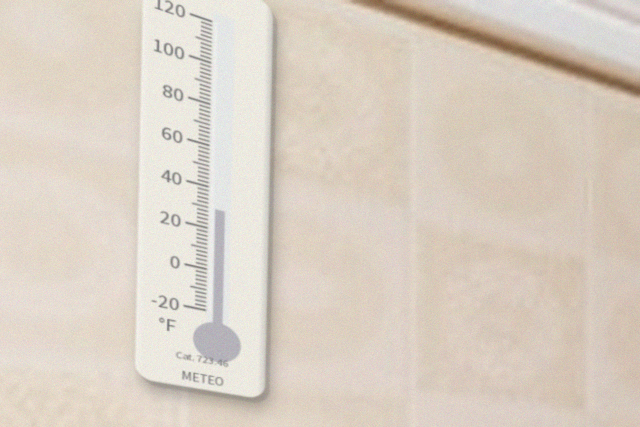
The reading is 30 °F
